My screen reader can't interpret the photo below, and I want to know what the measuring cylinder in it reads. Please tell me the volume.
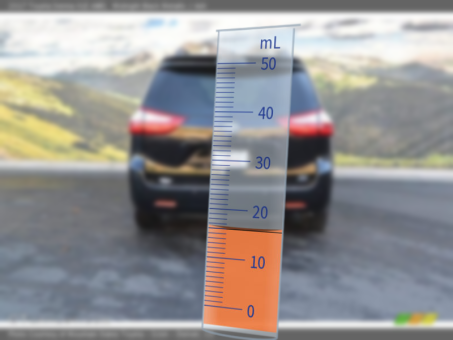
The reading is 16 mL
